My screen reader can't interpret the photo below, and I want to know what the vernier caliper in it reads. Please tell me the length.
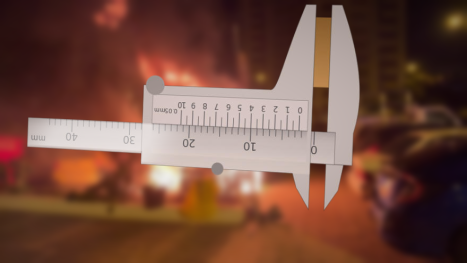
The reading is 2.4 mm
